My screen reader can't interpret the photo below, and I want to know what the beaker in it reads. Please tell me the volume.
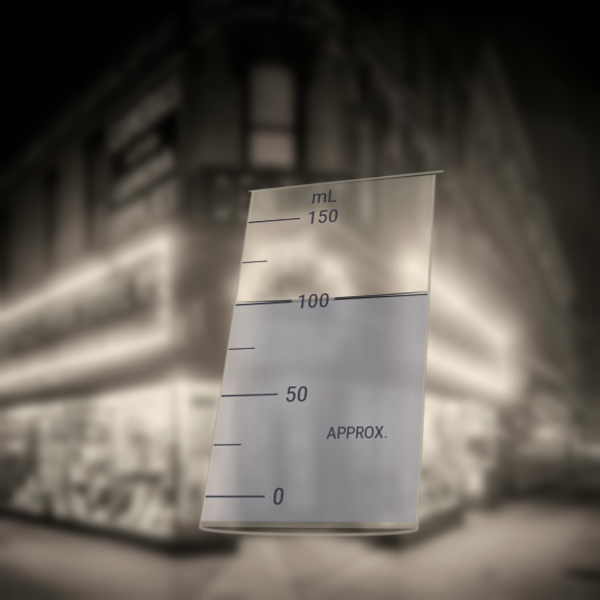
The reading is 100 mL
